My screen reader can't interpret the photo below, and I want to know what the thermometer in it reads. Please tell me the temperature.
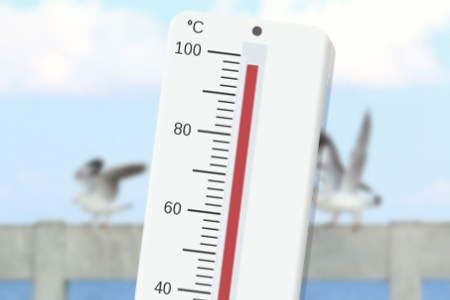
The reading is 98 °C
